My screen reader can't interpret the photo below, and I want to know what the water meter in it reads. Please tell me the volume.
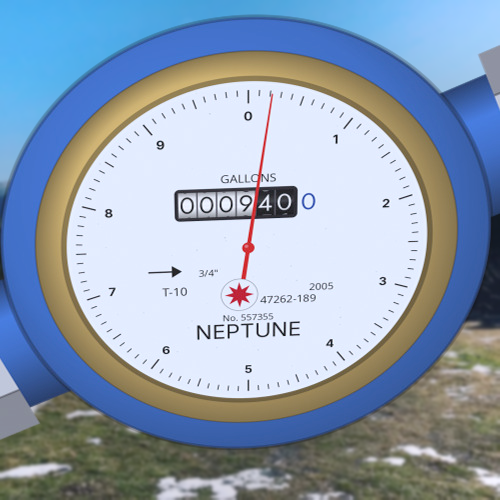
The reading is 9400.2 gal
